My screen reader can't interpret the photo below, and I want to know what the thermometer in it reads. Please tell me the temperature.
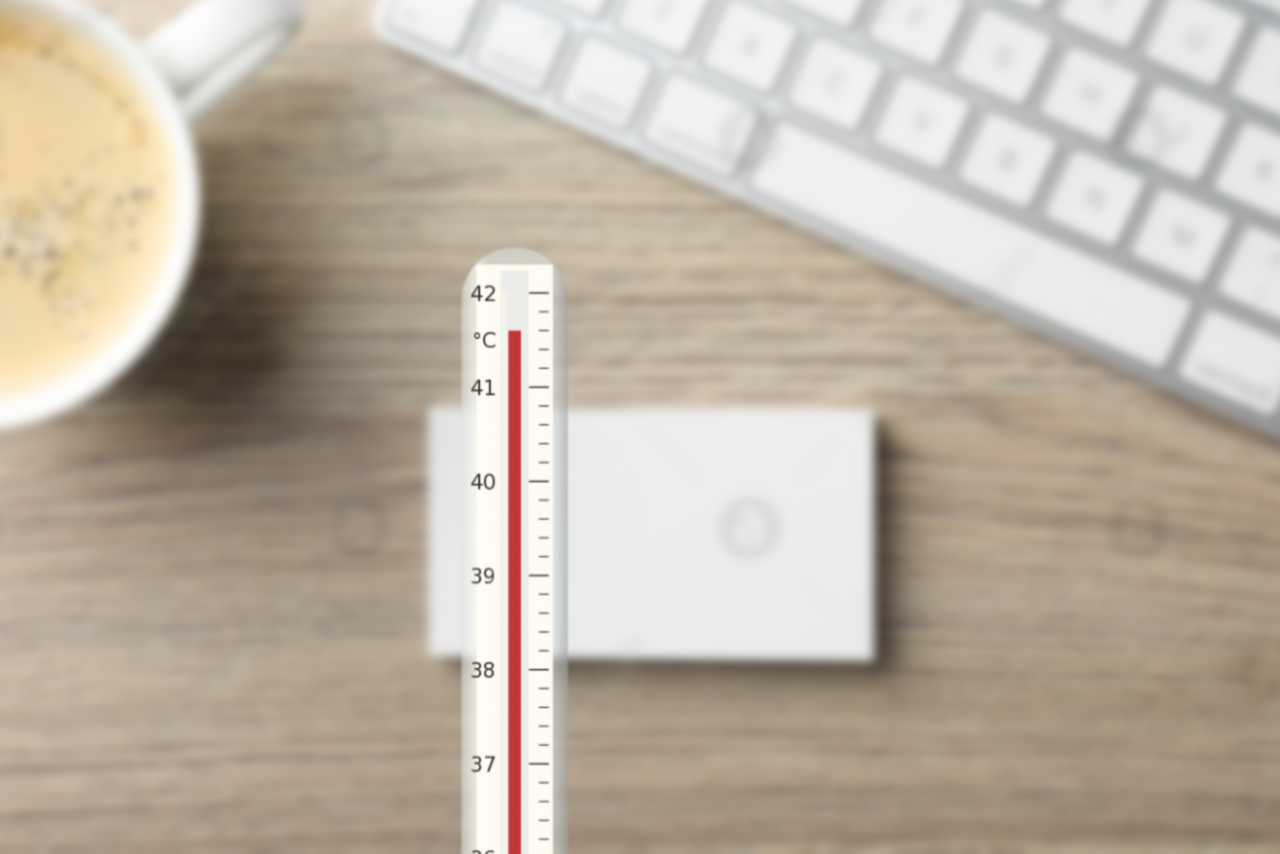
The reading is 41.6 °C
